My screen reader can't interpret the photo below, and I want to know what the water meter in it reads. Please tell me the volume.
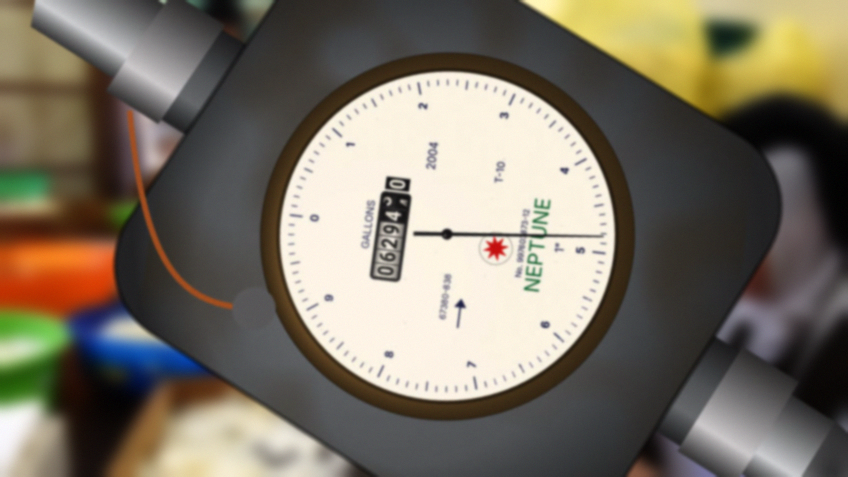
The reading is 629434.8 gal
